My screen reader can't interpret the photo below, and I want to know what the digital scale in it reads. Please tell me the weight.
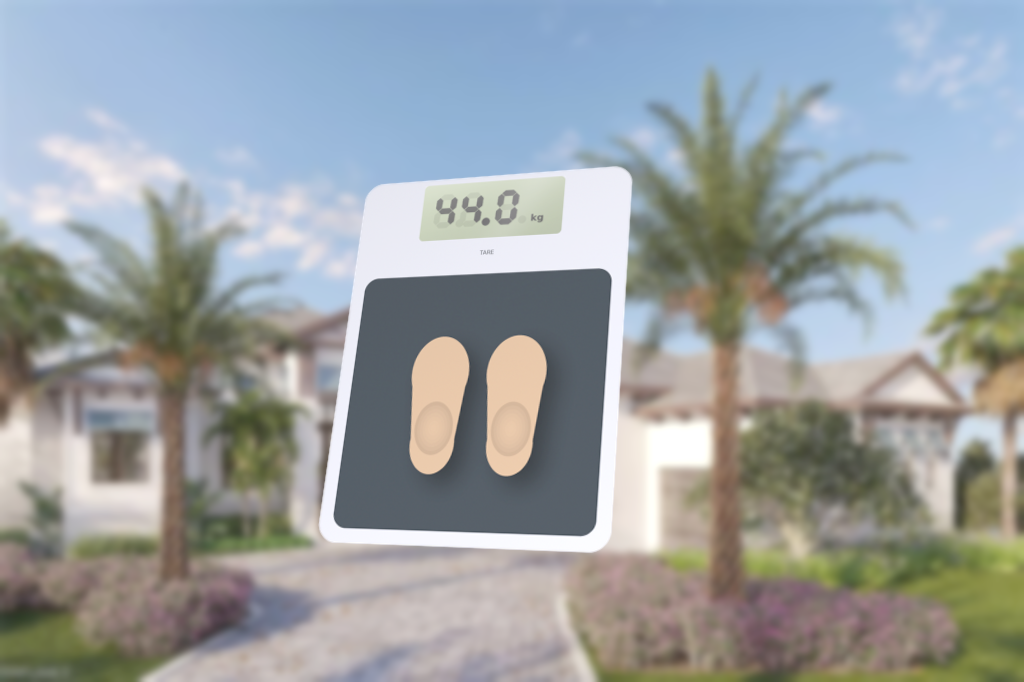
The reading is 44.0 kg
